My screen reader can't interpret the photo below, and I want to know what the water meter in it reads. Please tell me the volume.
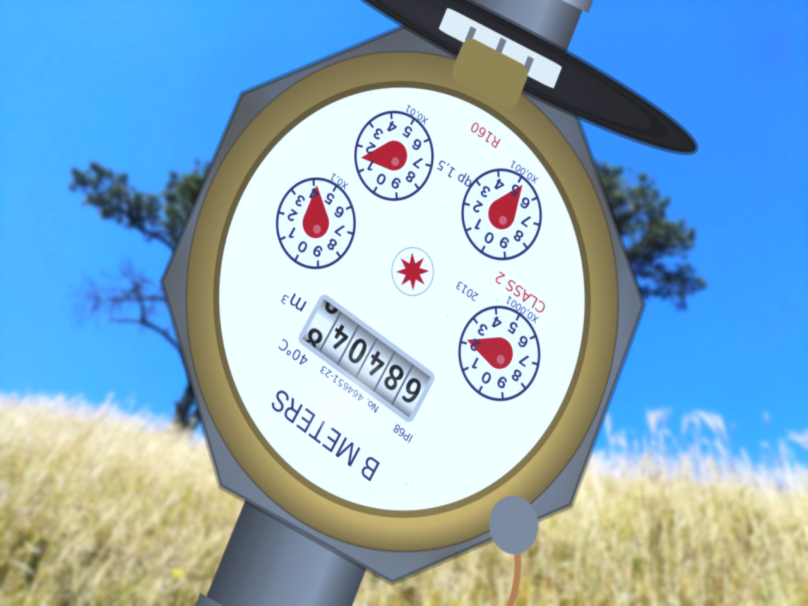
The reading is 684048.4152 m³
